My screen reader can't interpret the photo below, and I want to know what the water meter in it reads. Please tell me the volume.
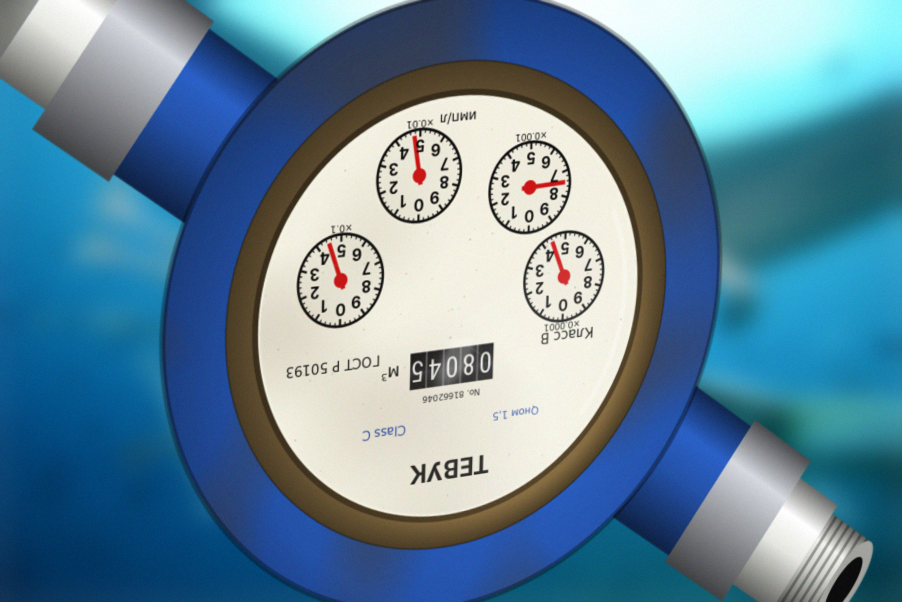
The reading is 8045.4474 m³
